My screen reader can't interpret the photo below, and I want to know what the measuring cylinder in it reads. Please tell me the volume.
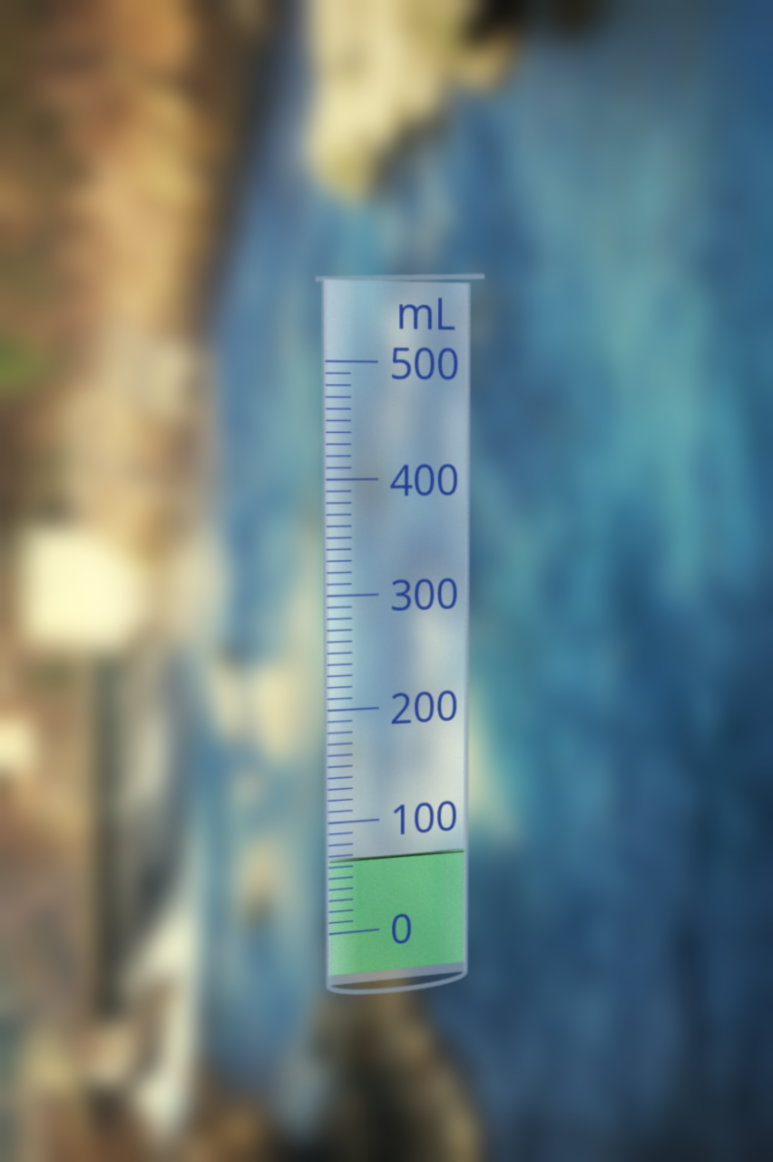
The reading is 65 mL
